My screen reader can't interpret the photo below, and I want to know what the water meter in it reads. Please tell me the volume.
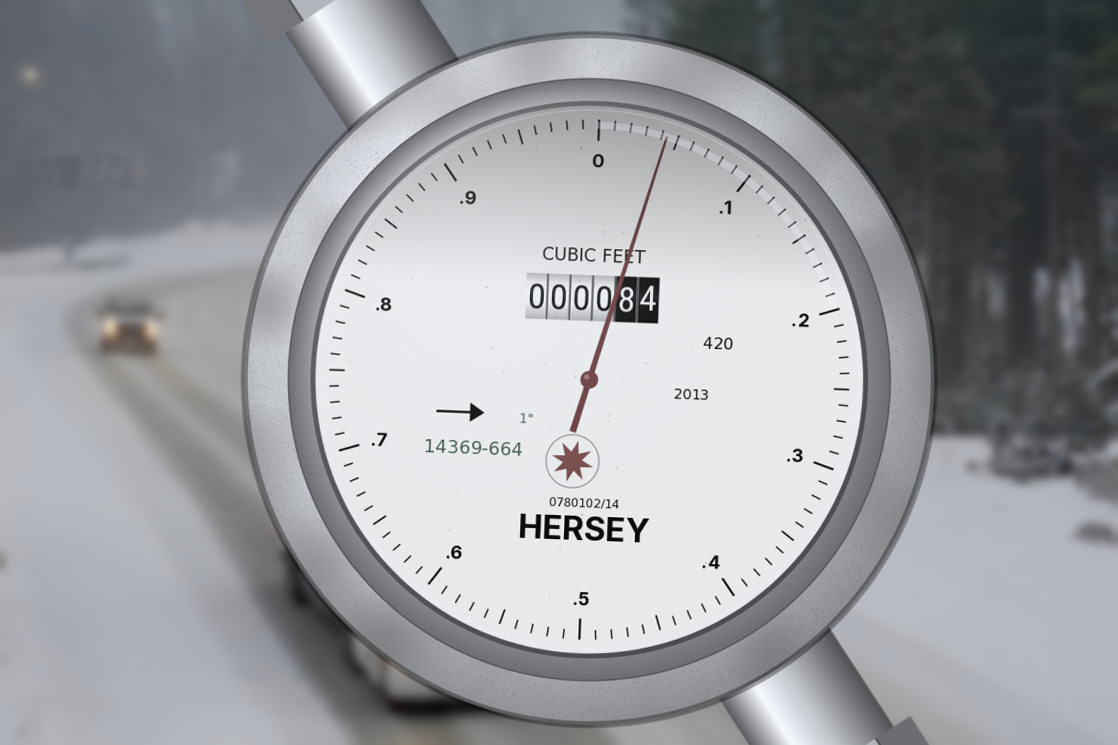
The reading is 84.04 ft³
